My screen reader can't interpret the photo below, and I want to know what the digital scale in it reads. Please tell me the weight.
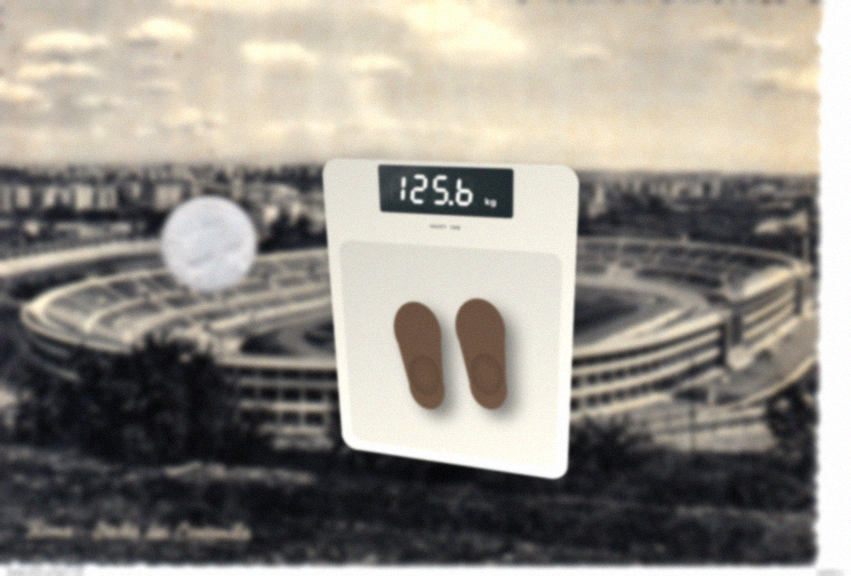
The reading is 125.6 kg
